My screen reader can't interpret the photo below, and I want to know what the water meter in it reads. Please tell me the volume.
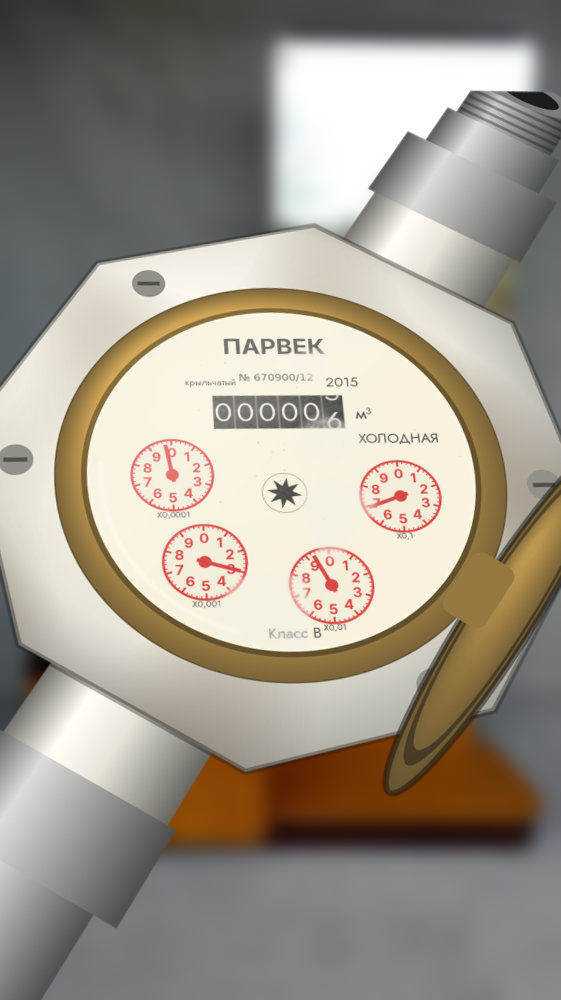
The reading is 5.6929 m³
